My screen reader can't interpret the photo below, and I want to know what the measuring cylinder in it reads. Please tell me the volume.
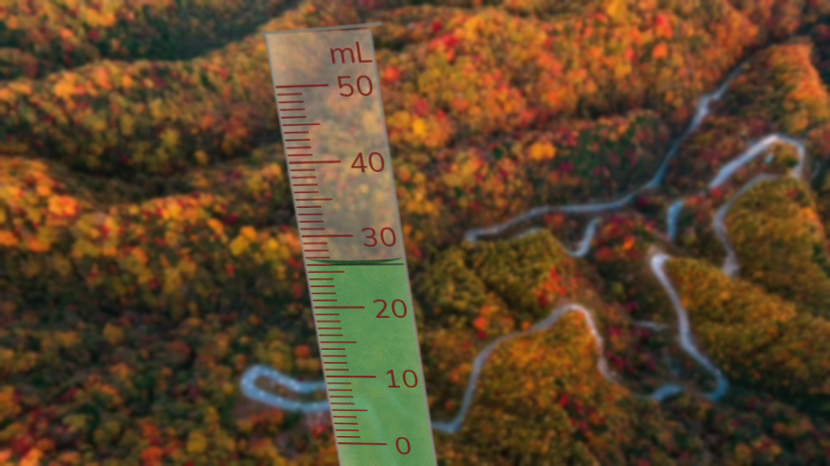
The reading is 26 mL
